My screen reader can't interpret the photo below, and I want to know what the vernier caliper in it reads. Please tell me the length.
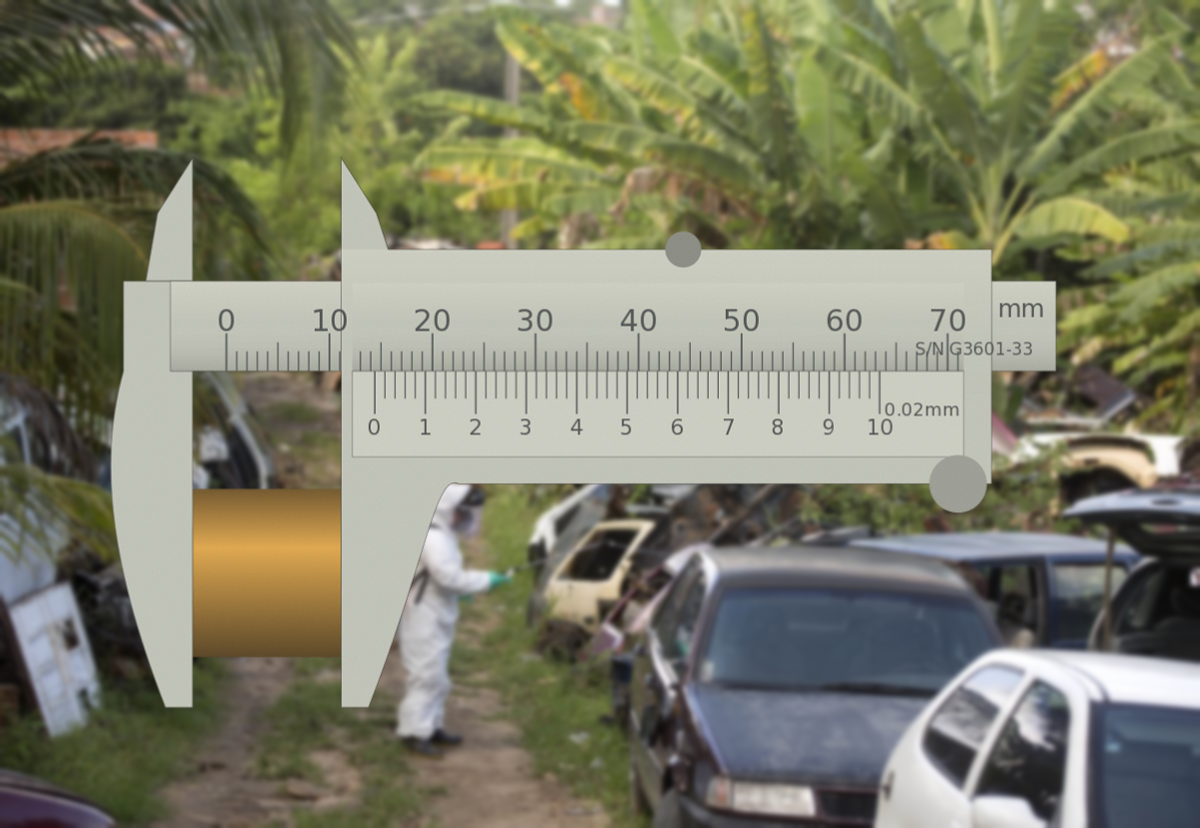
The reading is 14.4 mm
